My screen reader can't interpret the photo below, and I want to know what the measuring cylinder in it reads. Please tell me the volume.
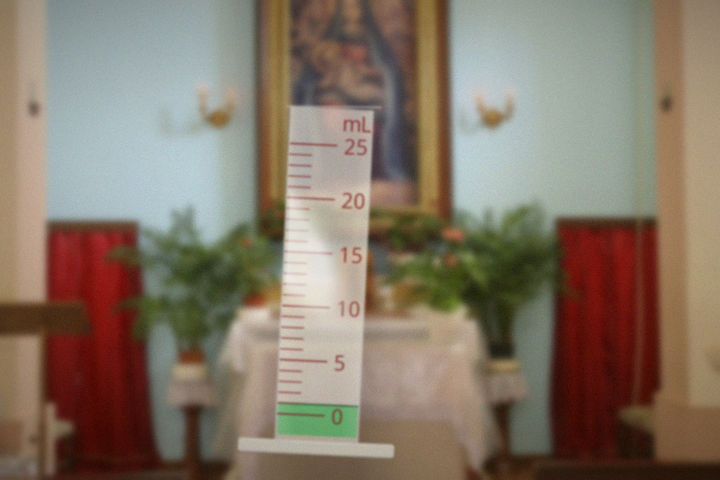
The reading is 1 mL
